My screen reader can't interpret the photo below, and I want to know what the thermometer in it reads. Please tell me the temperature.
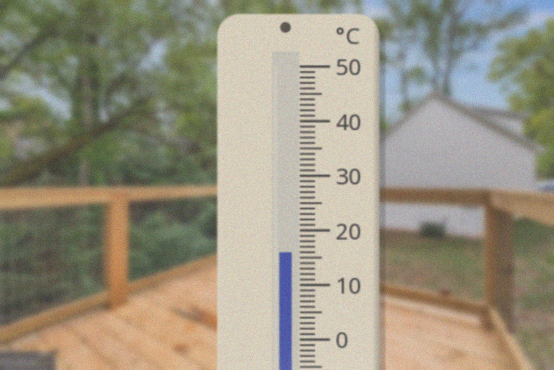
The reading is 16 °C
